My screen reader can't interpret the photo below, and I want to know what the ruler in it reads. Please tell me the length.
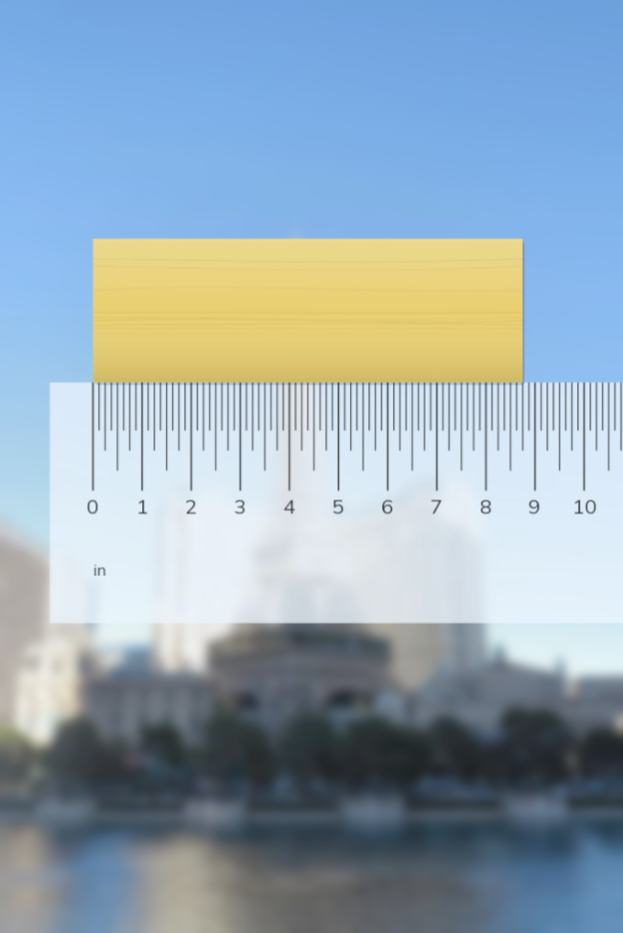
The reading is 8.75 in
